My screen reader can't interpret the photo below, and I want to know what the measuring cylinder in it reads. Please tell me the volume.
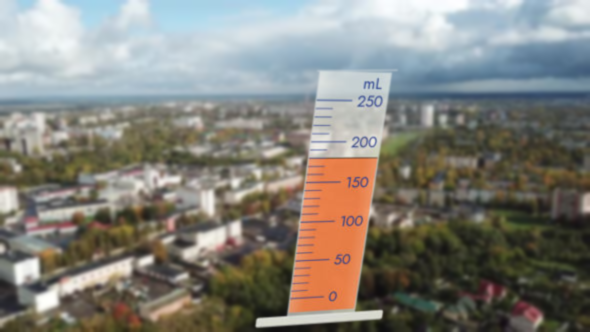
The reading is 180 mL
